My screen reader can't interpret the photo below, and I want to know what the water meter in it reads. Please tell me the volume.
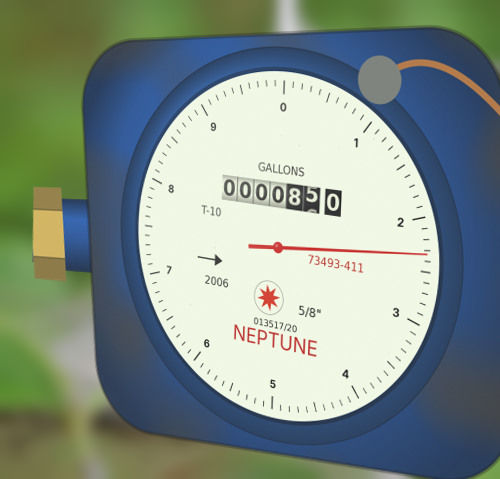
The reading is 852.3 gal
